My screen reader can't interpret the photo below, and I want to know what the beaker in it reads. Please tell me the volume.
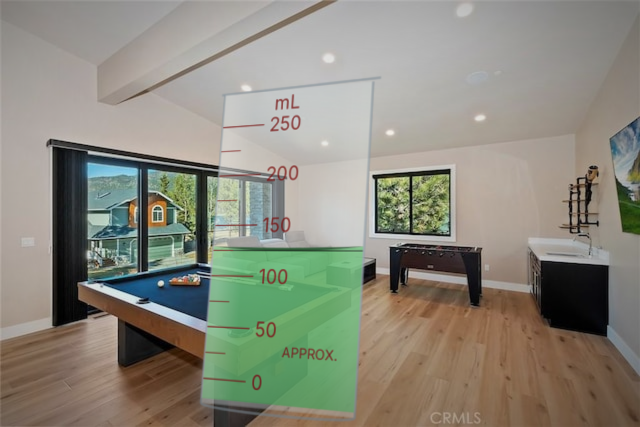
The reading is 125 mL
